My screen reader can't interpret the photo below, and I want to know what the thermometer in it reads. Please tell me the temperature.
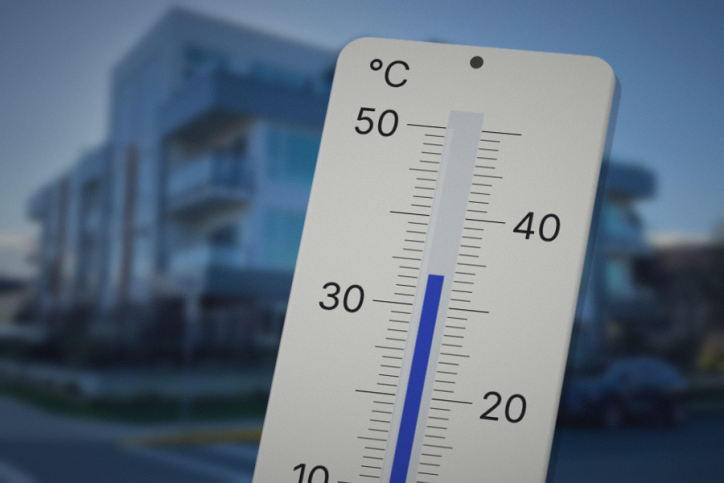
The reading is 33.5 °C
